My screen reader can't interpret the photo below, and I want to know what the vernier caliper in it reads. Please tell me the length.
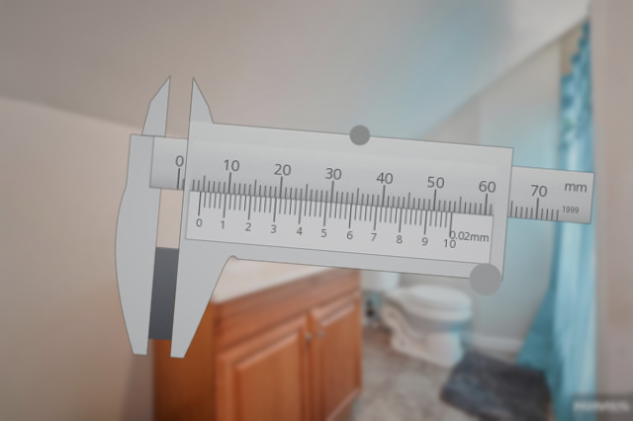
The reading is 4.5 mm
